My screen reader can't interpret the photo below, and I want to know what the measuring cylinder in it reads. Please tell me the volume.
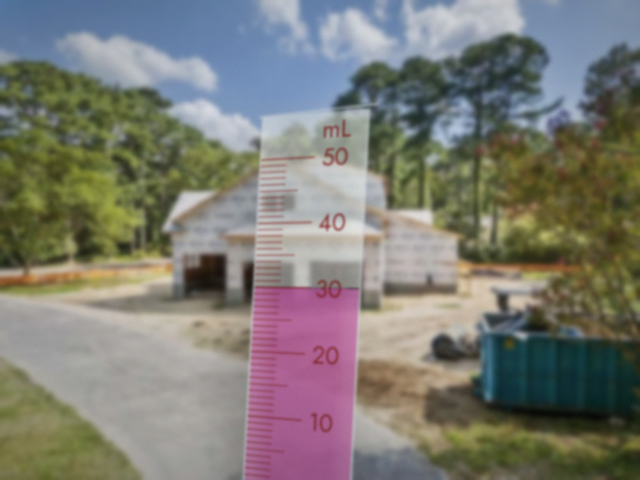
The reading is 30 mL
